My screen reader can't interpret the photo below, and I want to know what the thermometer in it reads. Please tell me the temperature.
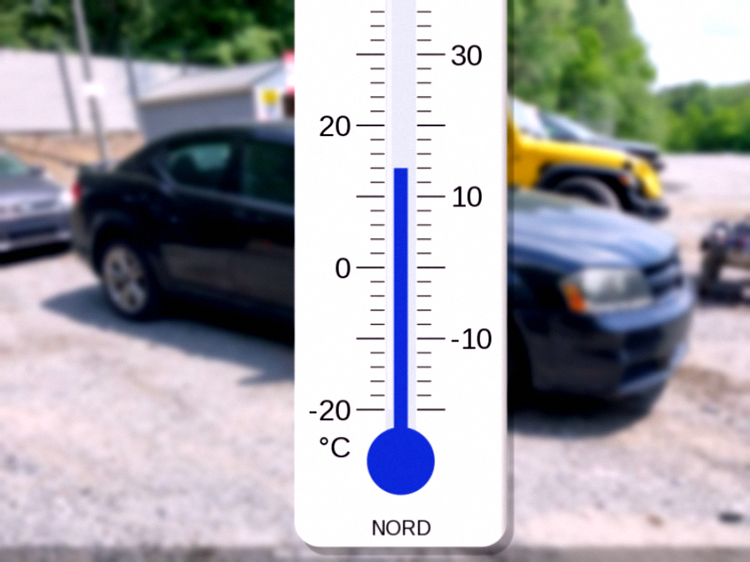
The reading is 14 °C
